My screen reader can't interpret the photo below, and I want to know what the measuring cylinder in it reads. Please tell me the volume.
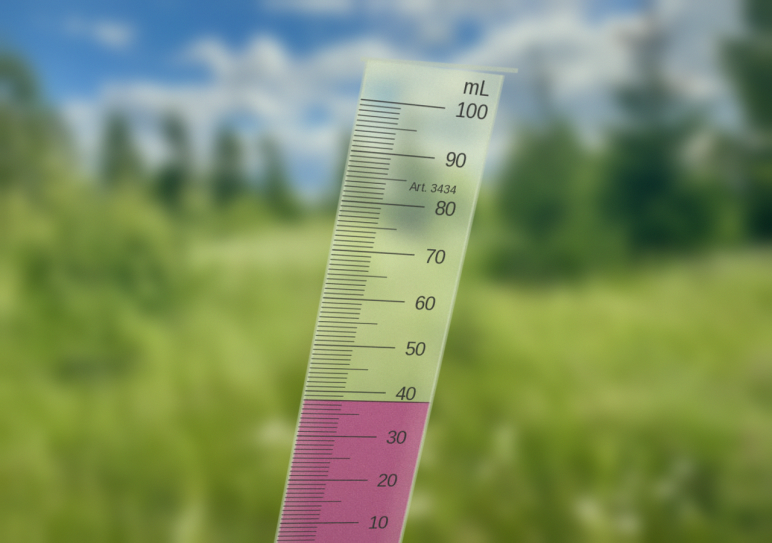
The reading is 38 mL
